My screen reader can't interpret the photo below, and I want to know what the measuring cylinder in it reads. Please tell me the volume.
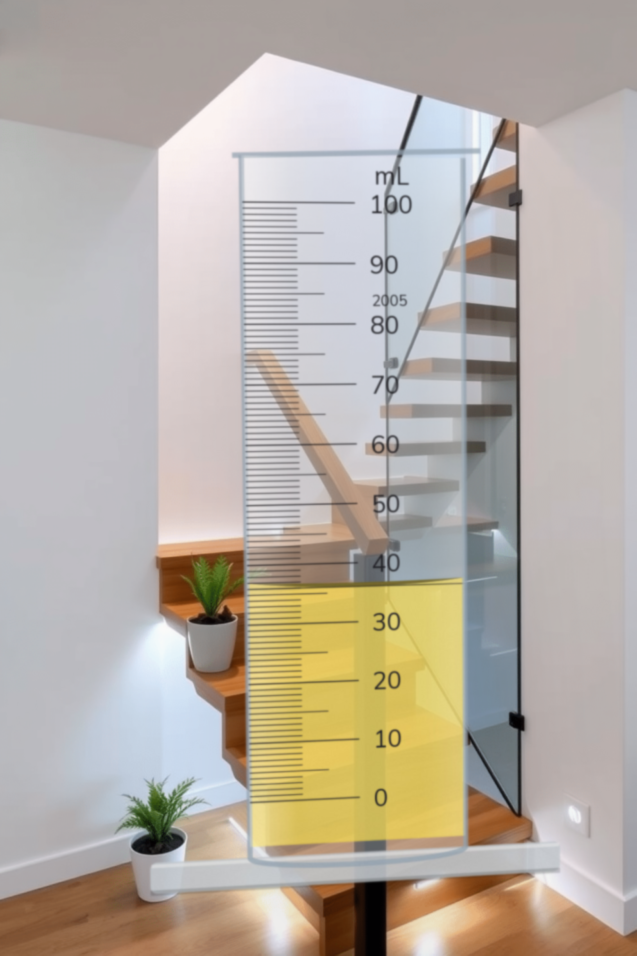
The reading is 36 mL
